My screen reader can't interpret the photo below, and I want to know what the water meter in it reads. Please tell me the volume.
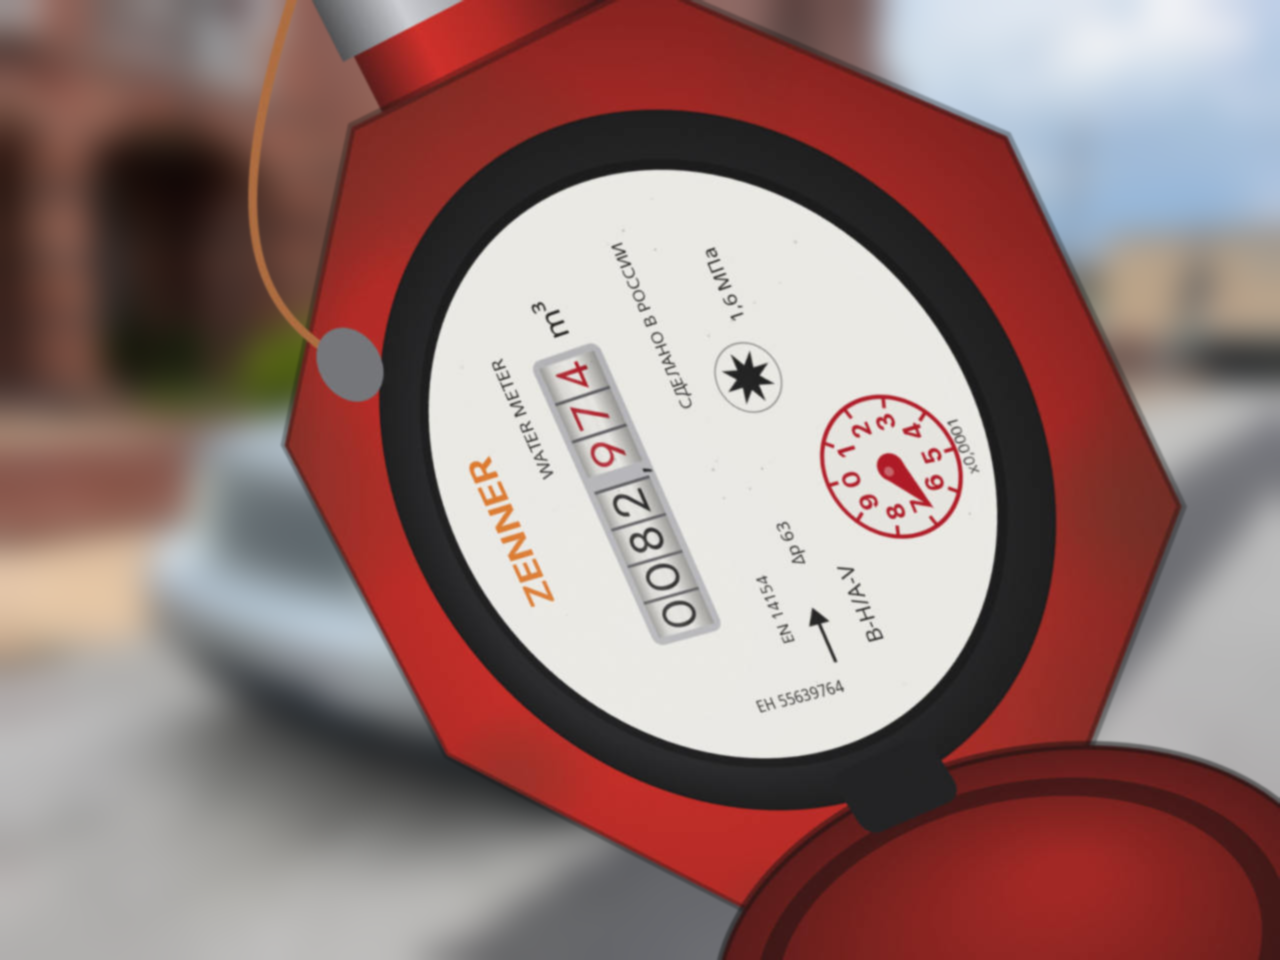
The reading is 82.9746 m³
